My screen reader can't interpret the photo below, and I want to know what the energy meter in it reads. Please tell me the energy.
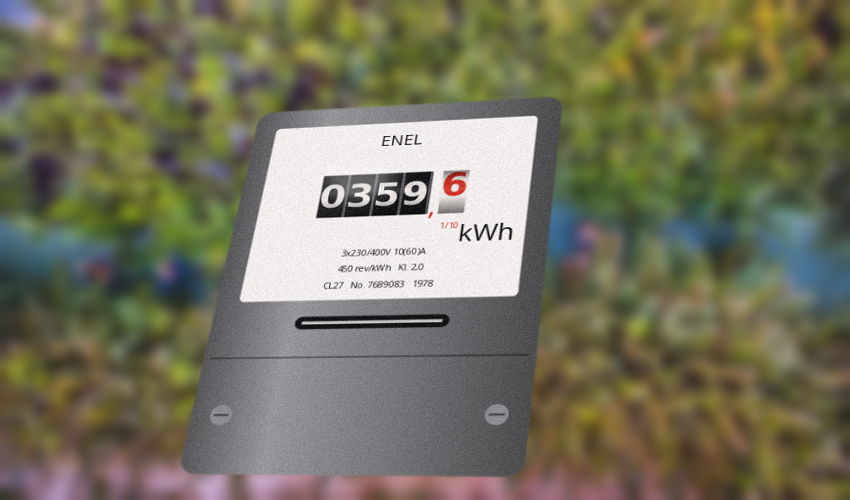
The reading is 359.6 kWh
